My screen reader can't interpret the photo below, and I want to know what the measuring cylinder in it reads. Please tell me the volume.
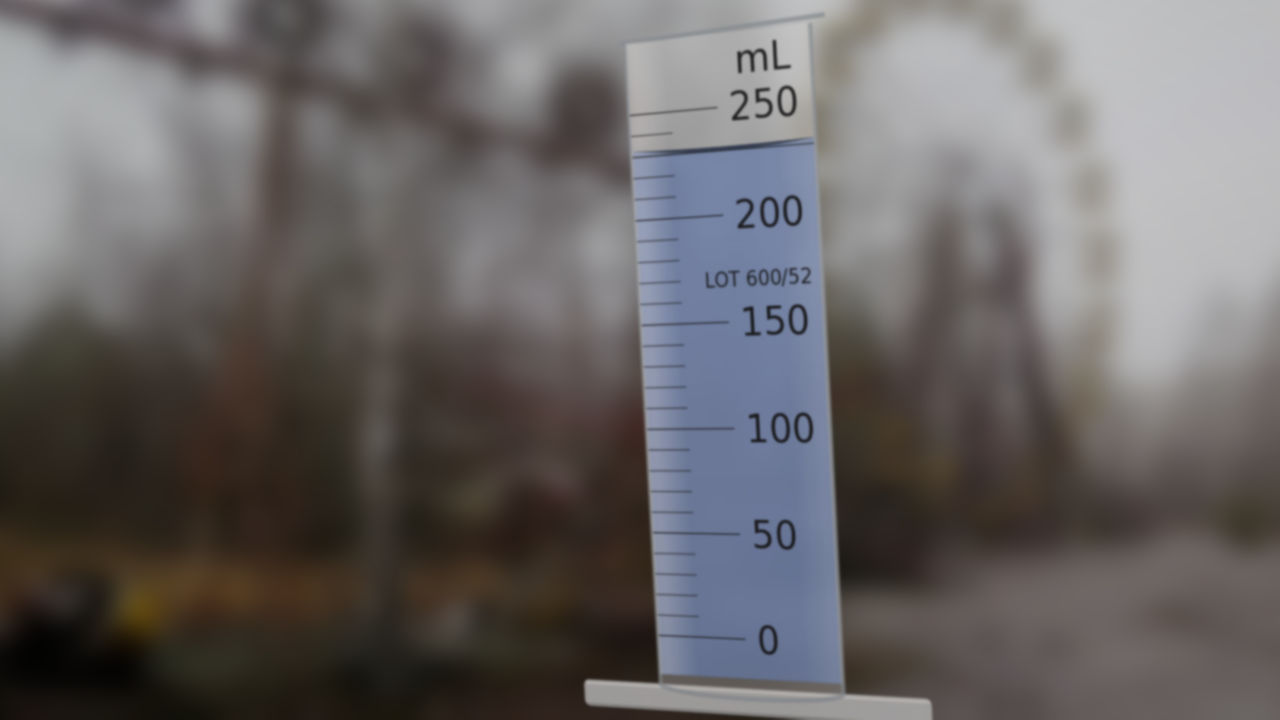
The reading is 230 mL
